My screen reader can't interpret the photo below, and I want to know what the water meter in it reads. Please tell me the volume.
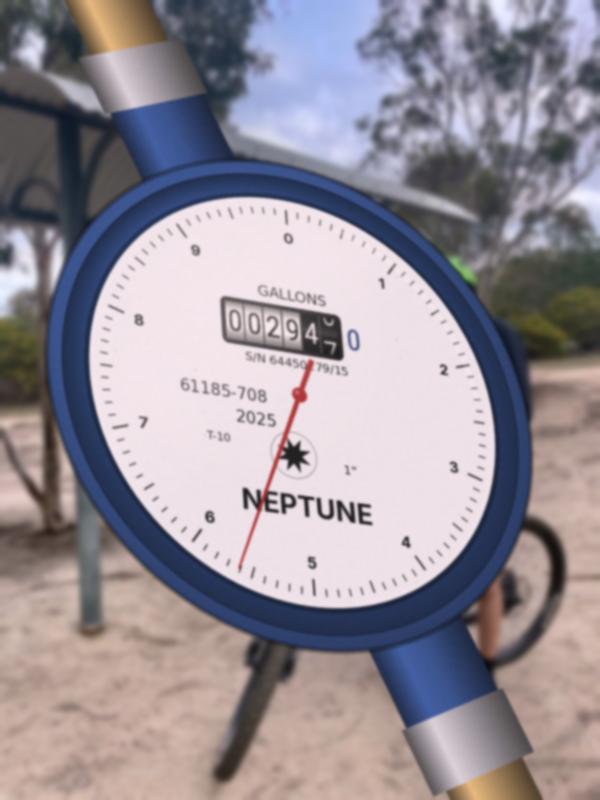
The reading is 29465.6 gal
